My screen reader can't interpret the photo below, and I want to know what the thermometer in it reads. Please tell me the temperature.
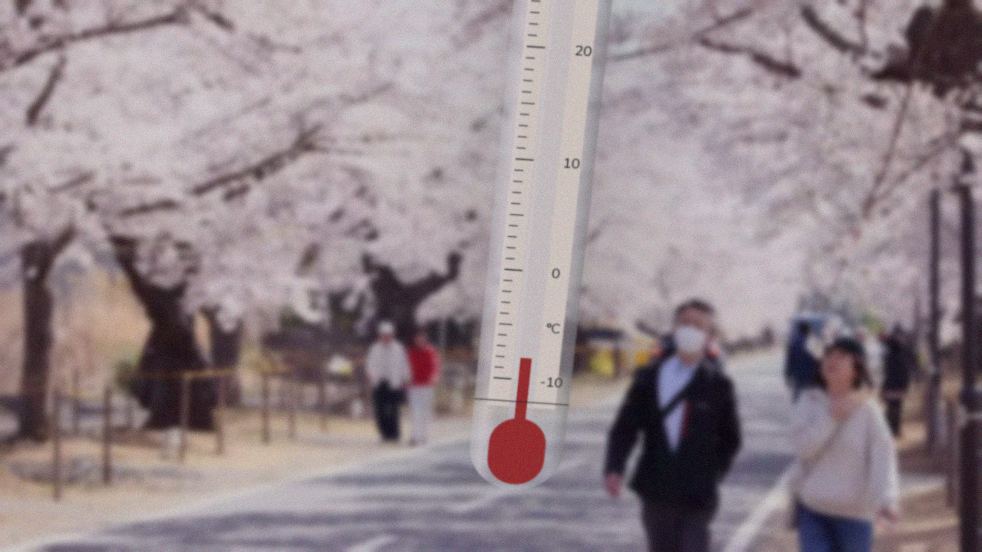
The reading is -8 °C
